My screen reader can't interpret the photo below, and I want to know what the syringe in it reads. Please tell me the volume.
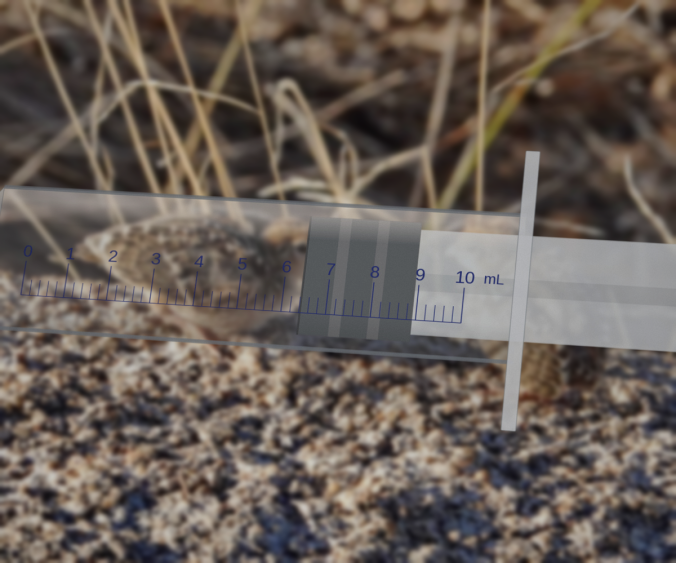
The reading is 6.4 mL
